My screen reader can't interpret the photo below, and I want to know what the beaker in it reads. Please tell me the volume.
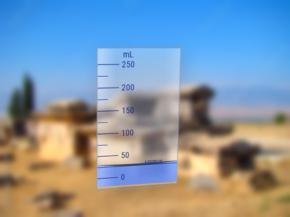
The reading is 25 mL
